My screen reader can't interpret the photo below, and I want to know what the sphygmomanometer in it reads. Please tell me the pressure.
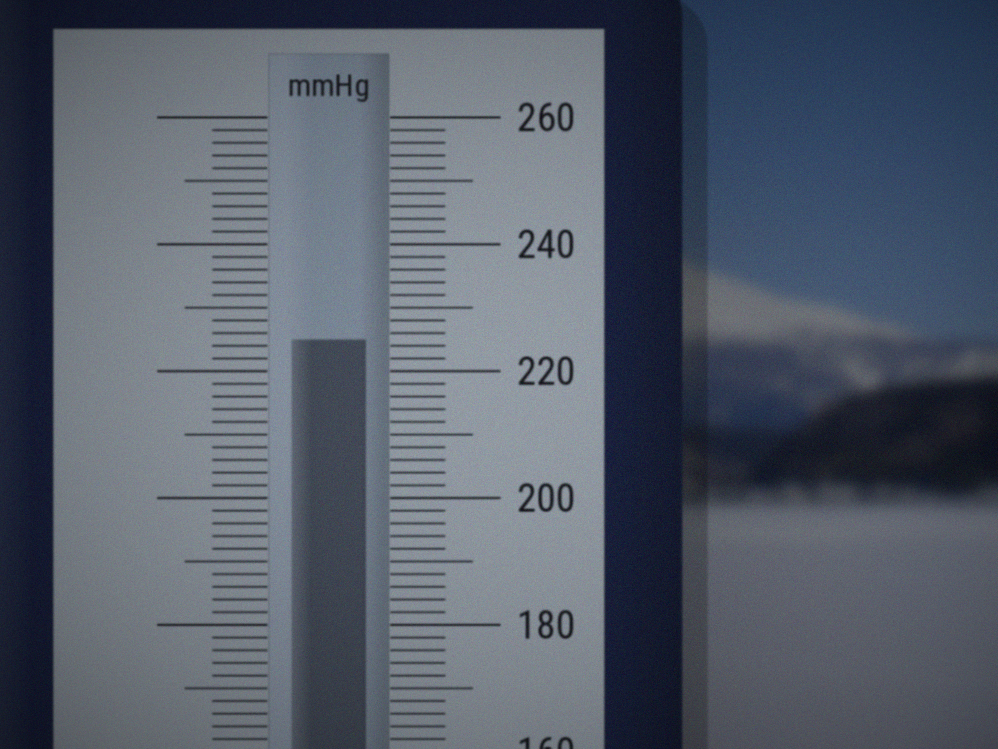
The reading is 225 mmHg
